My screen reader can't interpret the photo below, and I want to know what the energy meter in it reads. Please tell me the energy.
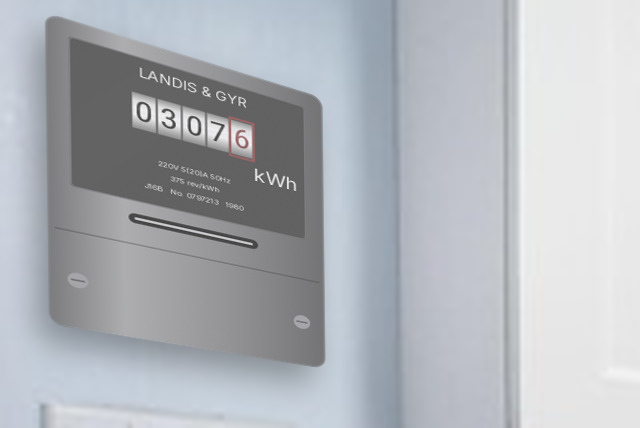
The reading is 307.6 kWh
